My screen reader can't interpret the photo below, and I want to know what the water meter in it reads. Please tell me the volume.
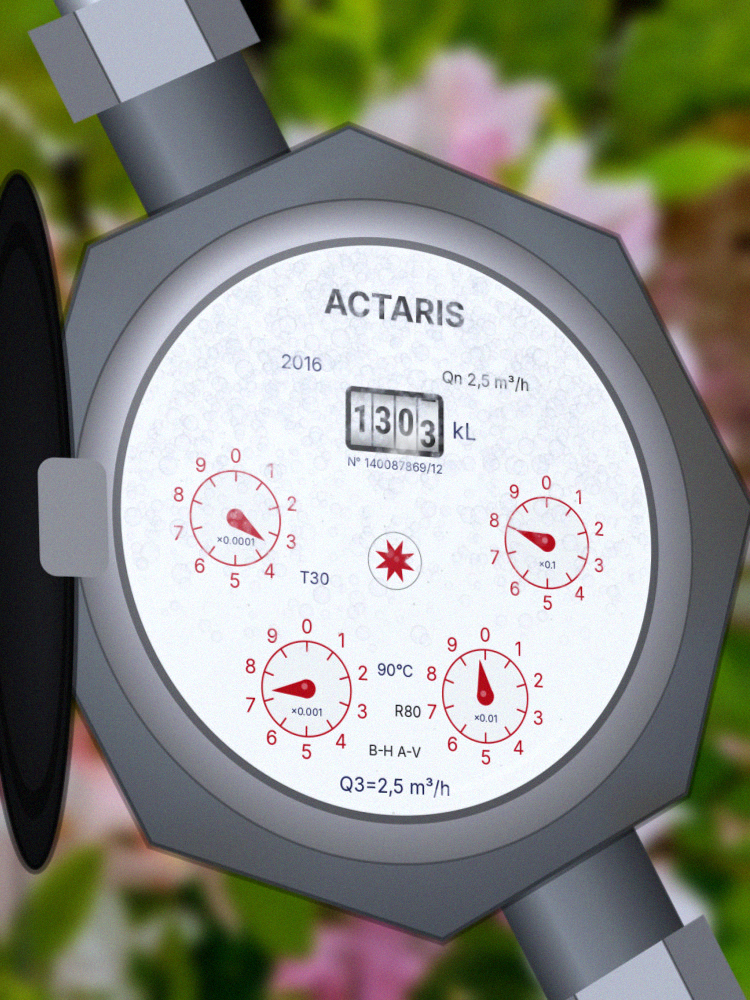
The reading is 1302.7973 kL
